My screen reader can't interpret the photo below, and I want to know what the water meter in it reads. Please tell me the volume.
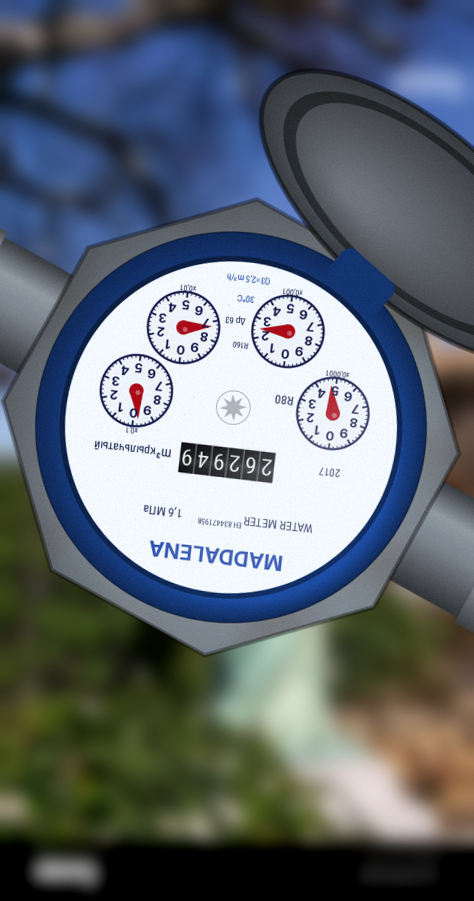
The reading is 262948.9724 m³
